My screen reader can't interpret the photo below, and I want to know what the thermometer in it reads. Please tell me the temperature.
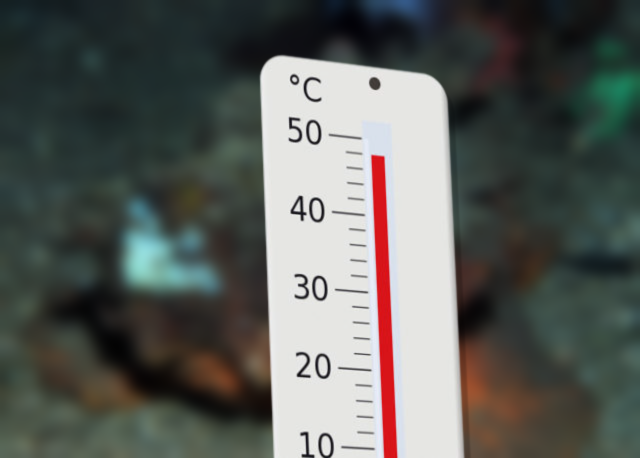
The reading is 48 °C
